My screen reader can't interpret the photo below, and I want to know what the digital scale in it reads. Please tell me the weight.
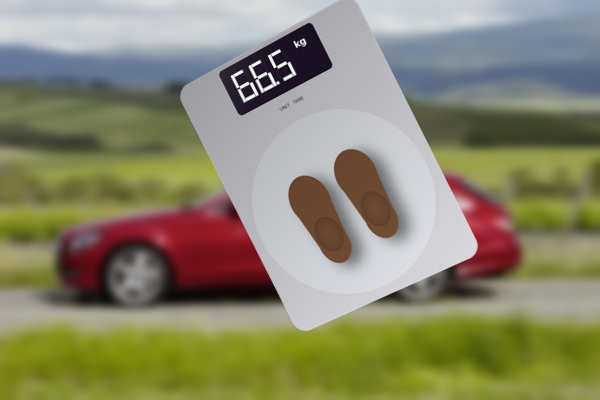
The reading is 66.5 kg
